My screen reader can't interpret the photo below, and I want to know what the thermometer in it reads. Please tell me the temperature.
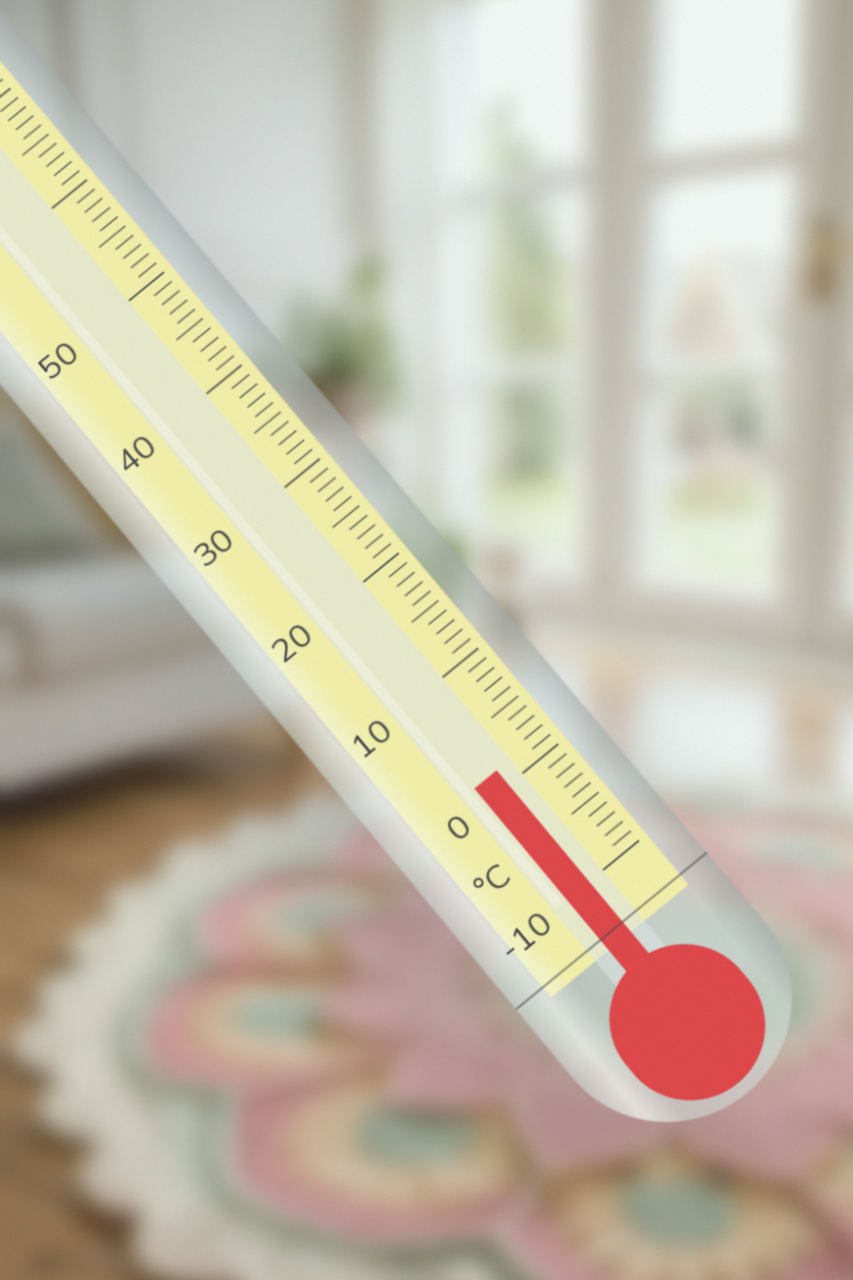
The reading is 1.5 °C
